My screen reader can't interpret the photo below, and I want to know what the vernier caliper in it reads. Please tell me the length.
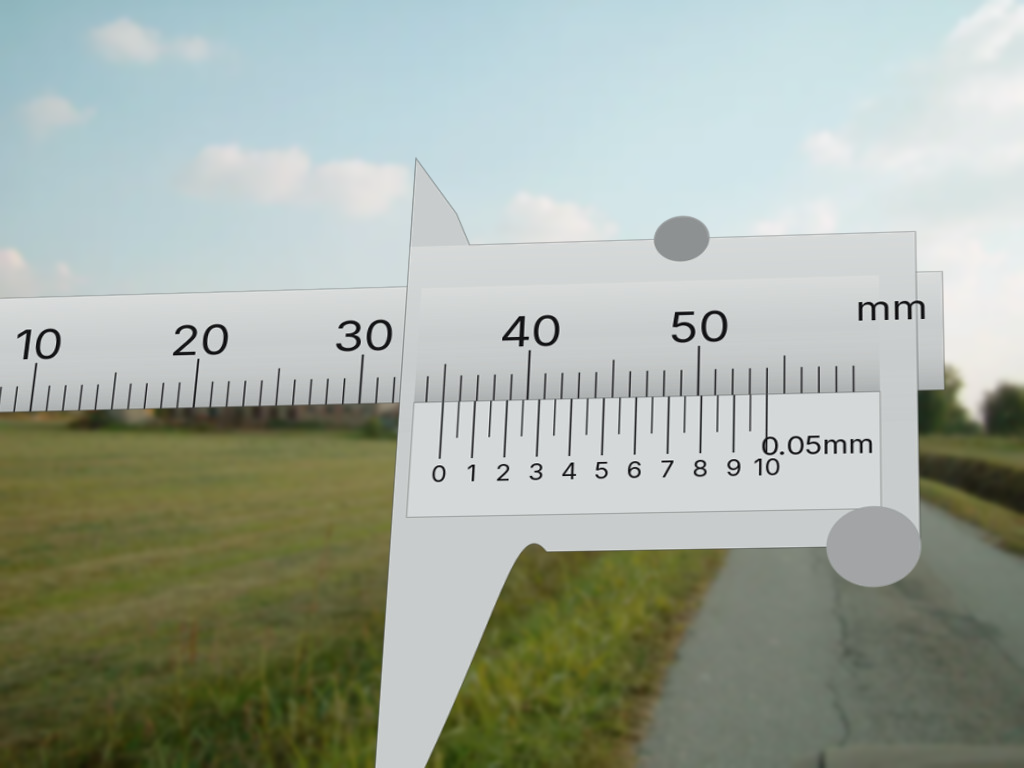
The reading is 35.0 mm
